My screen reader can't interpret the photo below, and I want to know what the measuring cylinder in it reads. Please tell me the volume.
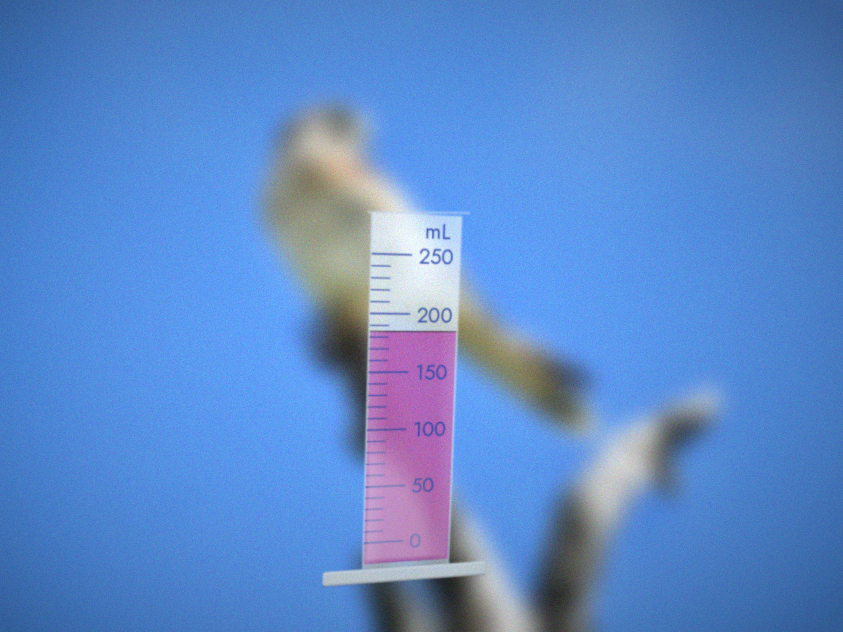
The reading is 185 mL
